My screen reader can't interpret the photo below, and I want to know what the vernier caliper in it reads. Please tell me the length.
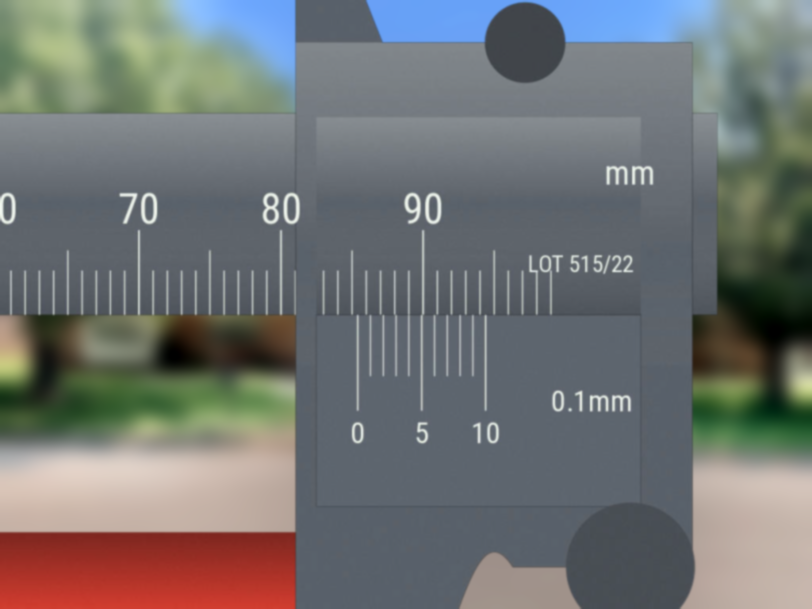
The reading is 85.4 mm
